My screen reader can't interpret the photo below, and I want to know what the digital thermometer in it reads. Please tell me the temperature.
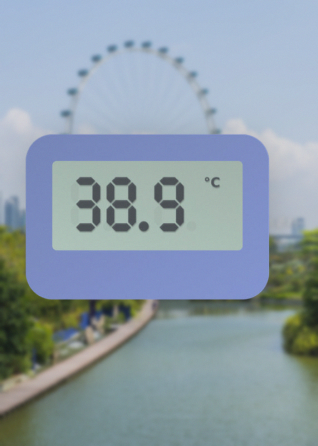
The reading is 38.9 °C
